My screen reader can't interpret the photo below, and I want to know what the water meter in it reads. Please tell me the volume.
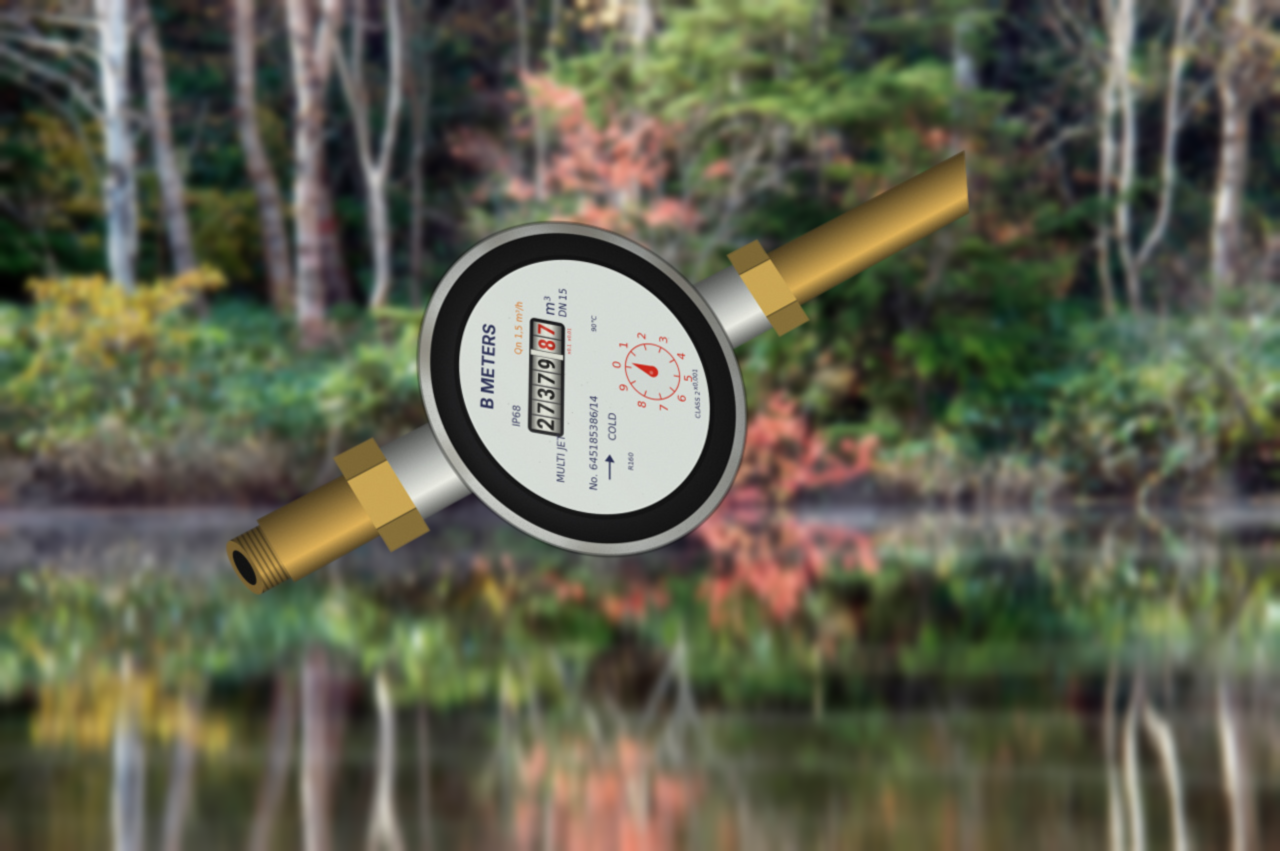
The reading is 27379.870 m³
